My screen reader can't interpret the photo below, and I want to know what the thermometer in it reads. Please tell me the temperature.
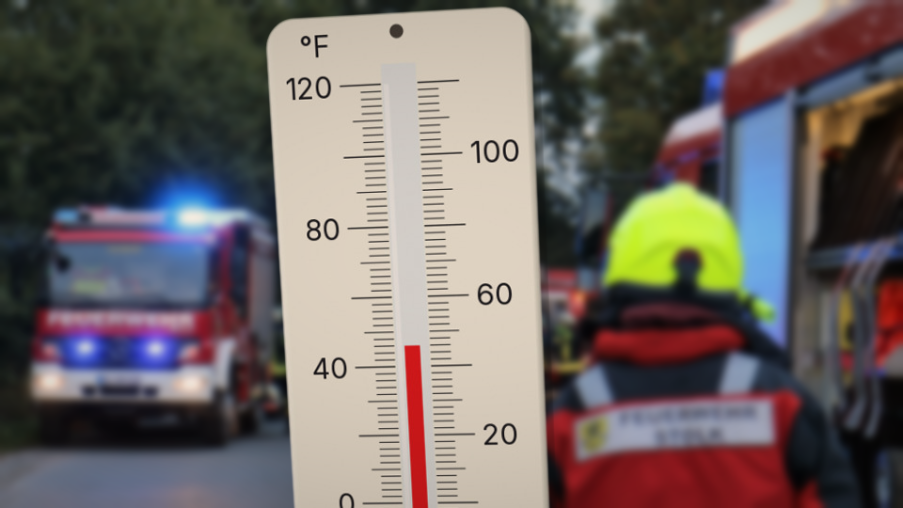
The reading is 46 °F
